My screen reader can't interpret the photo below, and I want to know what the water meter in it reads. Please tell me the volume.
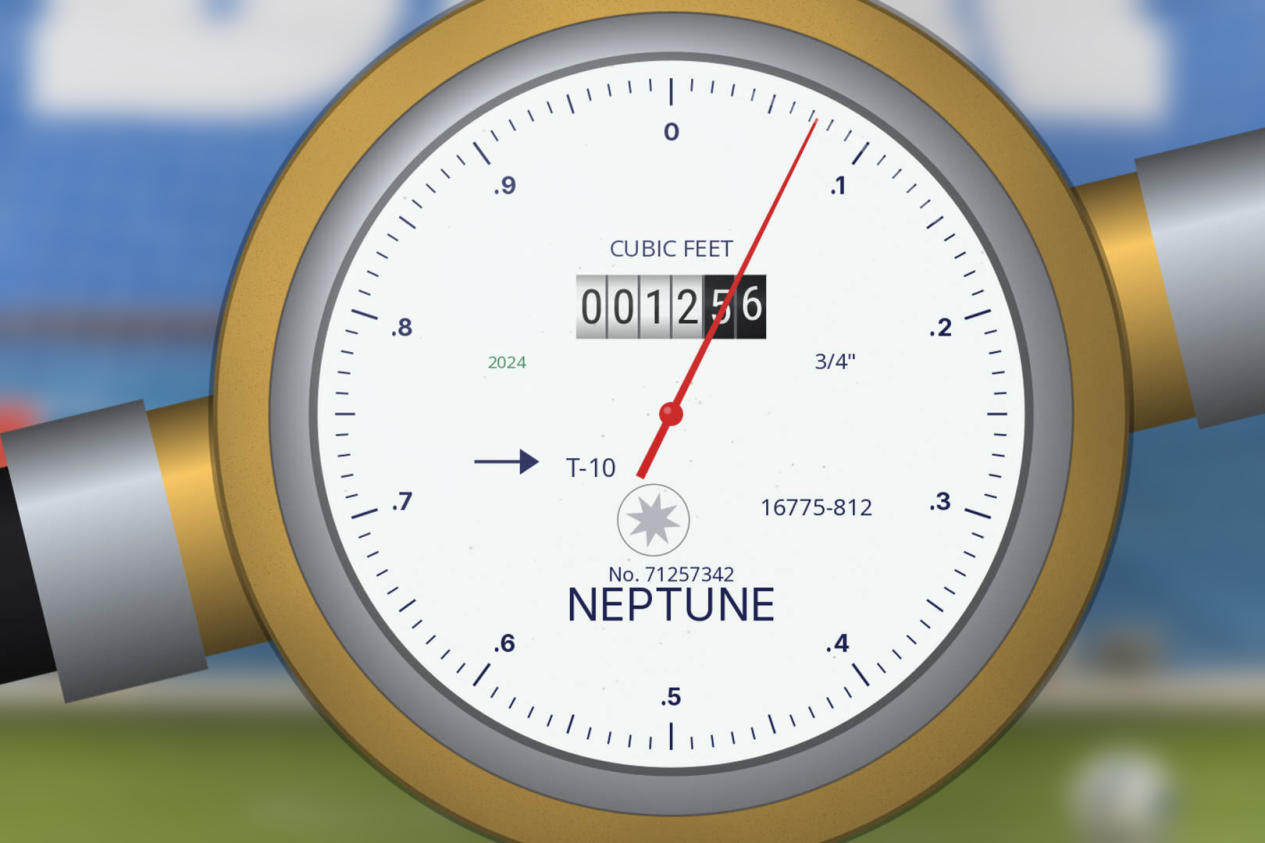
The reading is 1256.07 ft³
